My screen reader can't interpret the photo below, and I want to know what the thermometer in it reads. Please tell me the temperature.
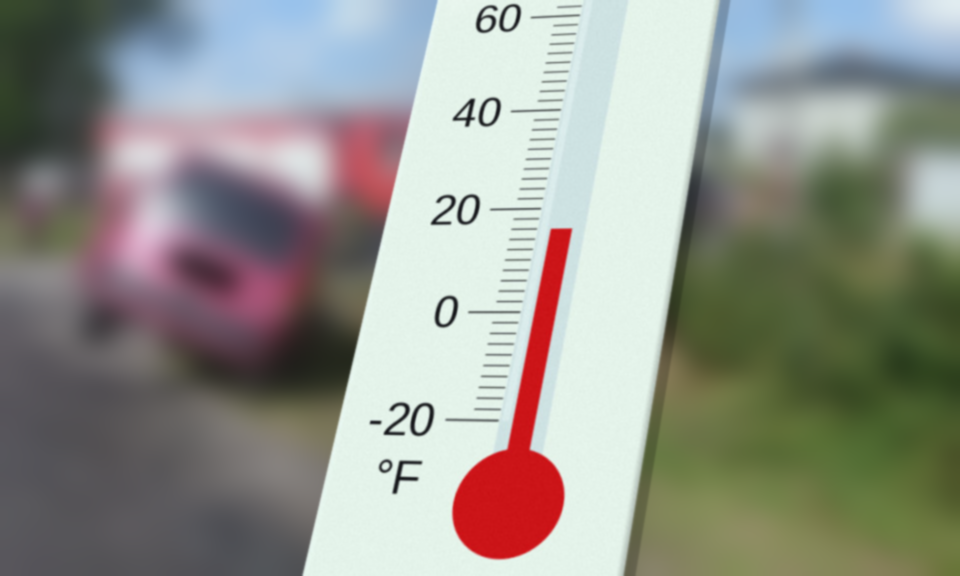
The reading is 16 °F
